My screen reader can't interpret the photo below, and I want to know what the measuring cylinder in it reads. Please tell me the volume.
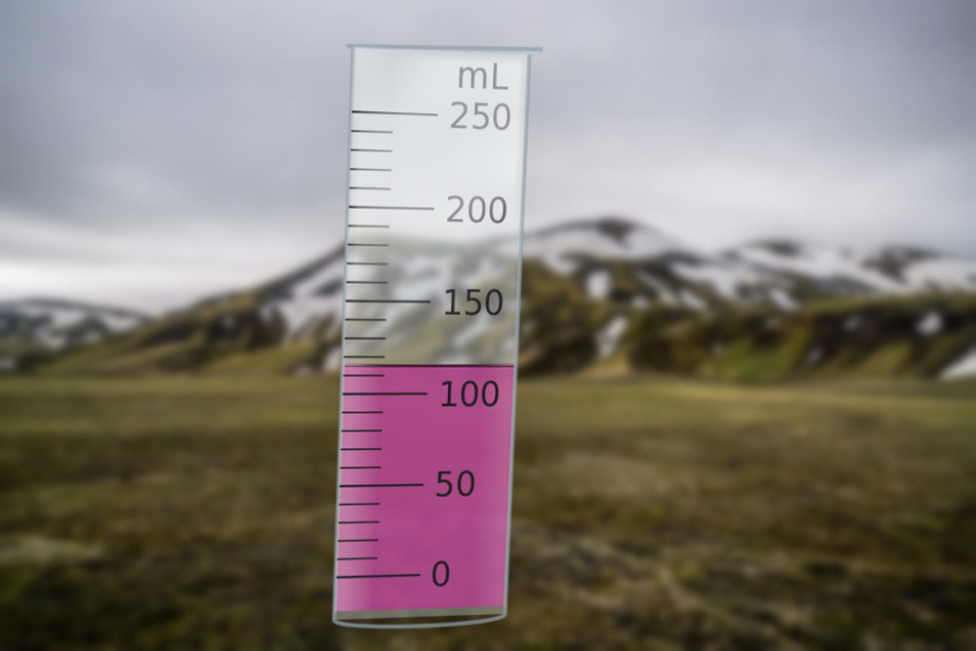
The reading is 115 mL
